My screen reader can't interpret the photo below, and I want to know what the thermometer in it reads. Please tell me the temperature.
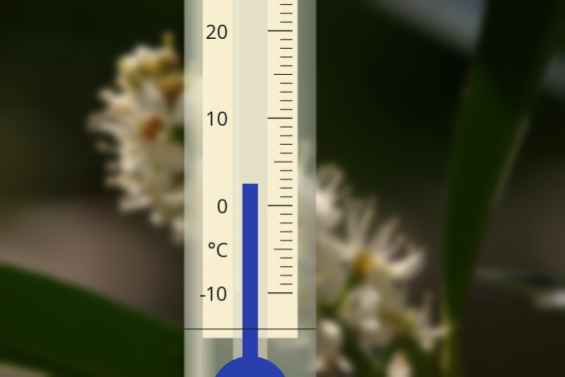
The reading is 2.5 °C
